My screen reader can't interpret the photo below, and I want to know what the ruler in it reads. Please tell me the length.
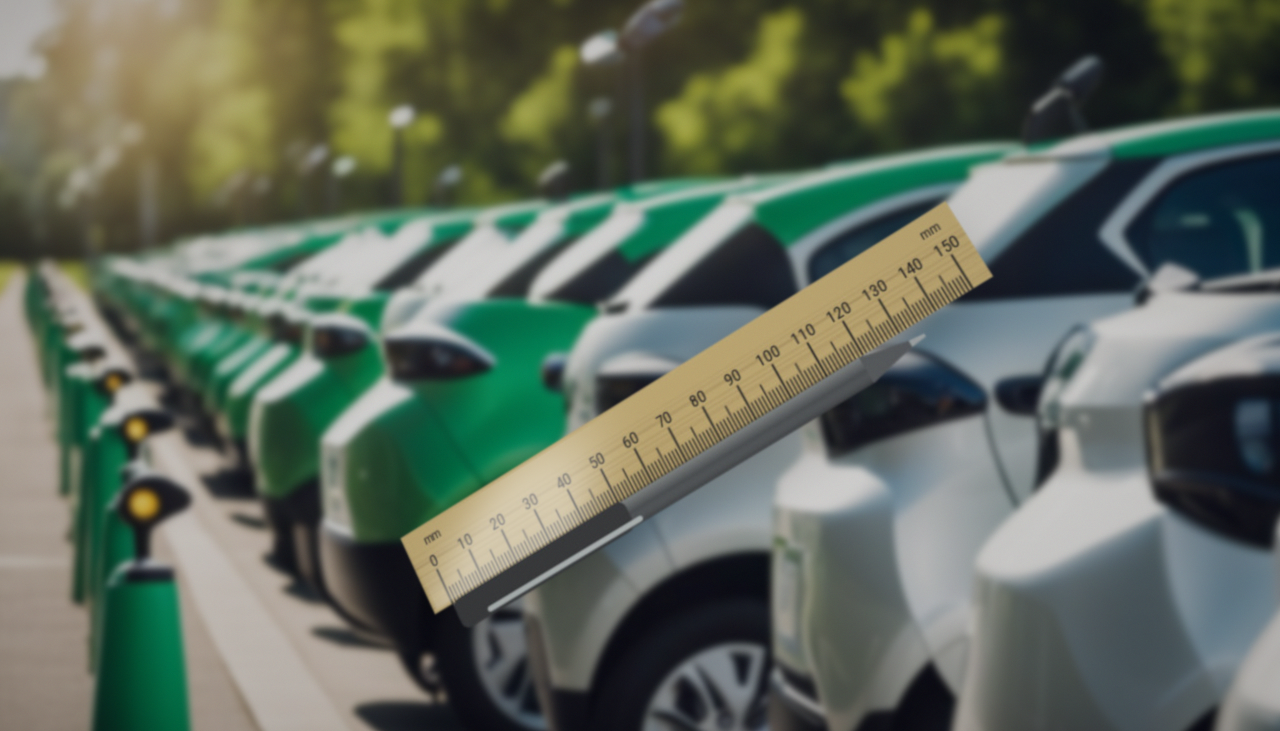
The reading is 135 mm
